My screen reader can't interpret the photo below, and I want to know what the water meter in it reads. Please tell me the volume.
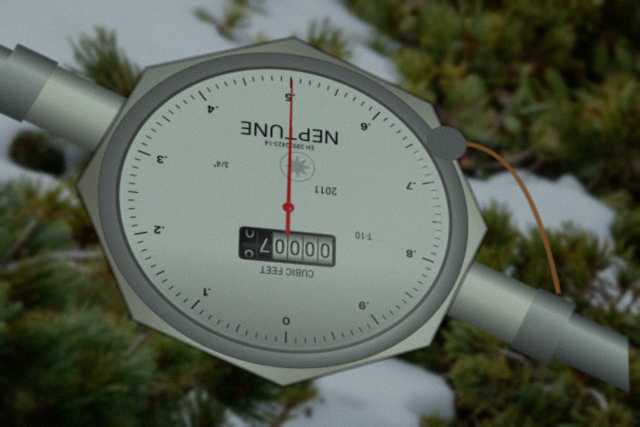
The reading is 78.50 ft³
